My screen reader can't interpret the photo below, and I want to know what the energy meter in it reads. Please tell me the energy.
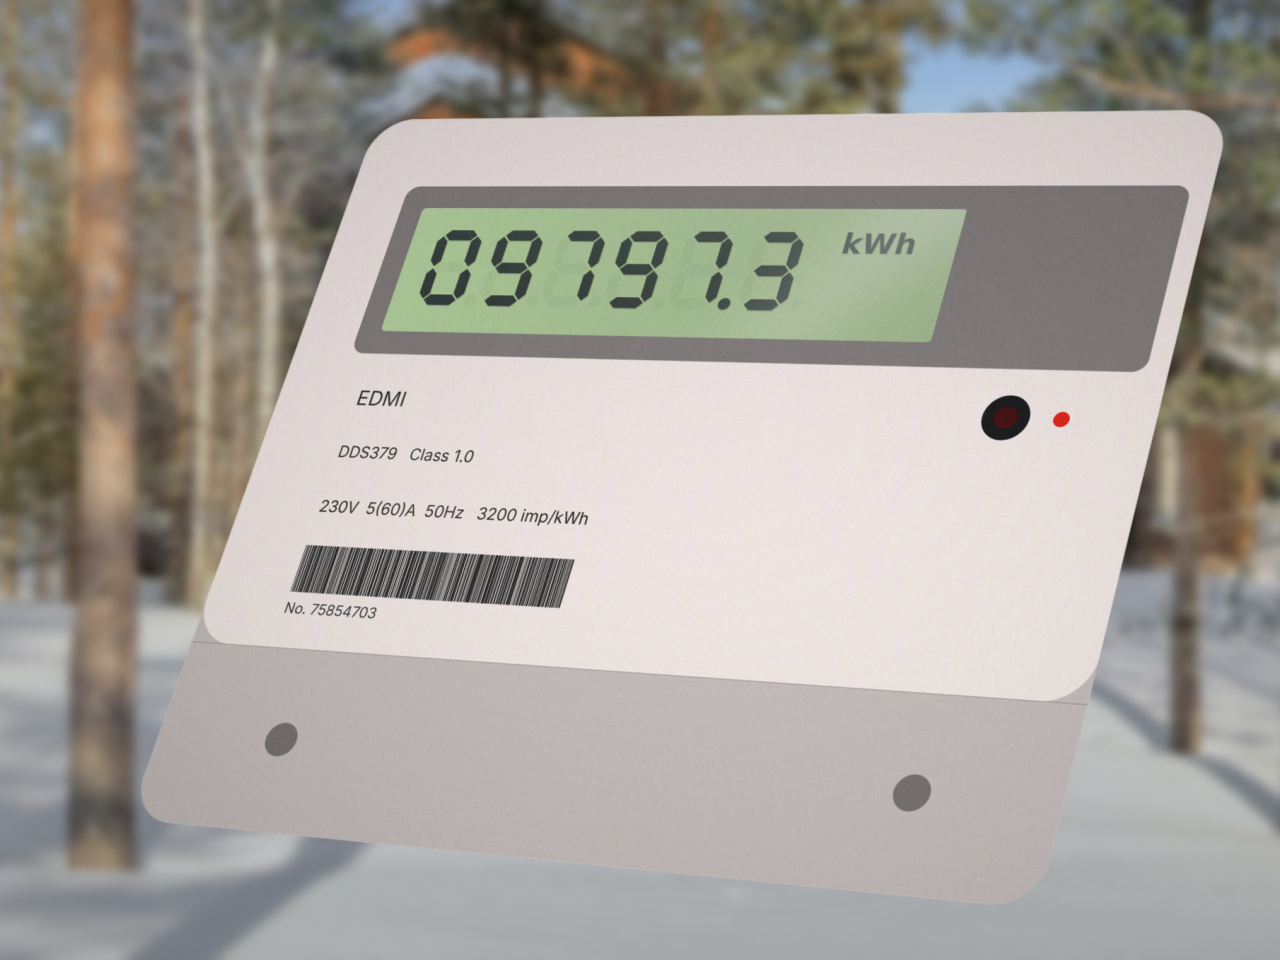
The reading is 9797.3 kWh
